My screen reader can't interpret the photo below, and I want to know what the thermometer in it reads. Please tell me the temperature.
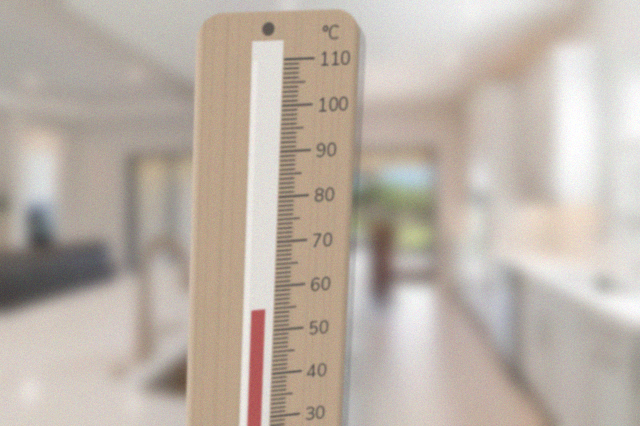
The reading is 55 °C
